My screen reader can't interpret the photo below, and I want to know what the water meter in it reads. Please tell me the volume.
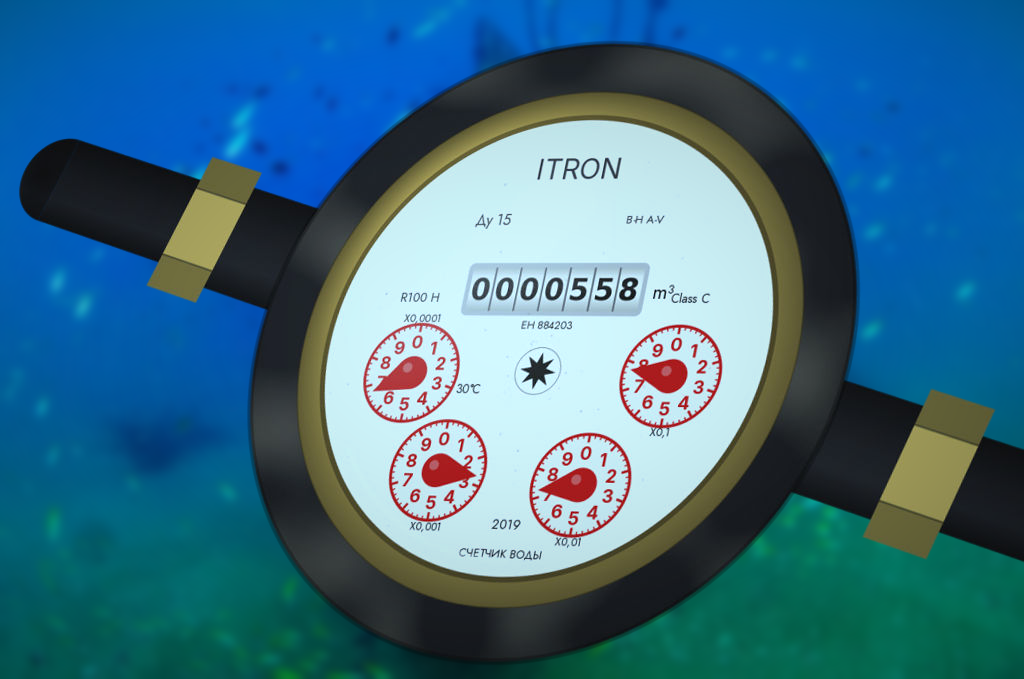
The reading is 558.7726 m³
